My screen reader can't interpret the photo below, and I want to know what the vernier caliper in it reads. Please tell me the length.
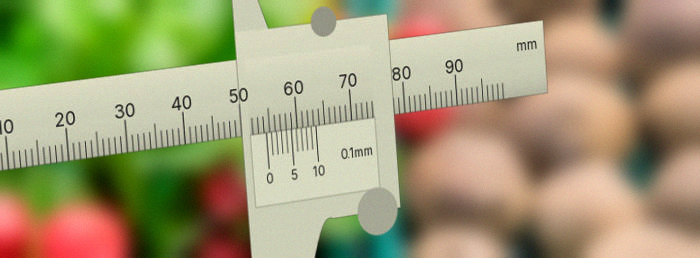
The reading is 54.4 mm
